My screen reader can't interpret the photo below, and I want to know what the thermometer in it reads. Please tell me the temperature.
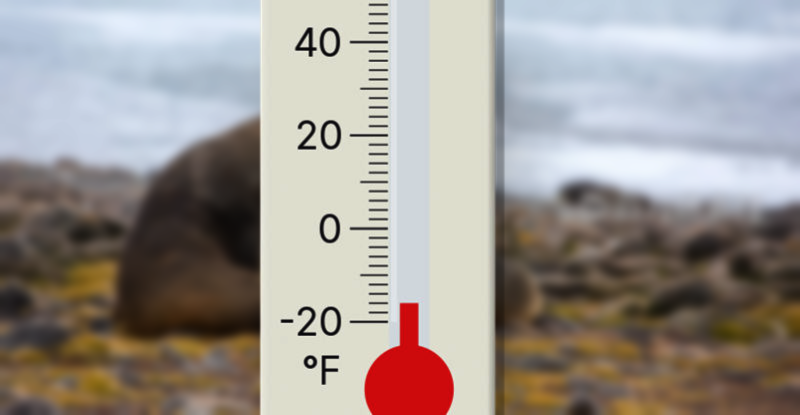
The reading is -16 °F
